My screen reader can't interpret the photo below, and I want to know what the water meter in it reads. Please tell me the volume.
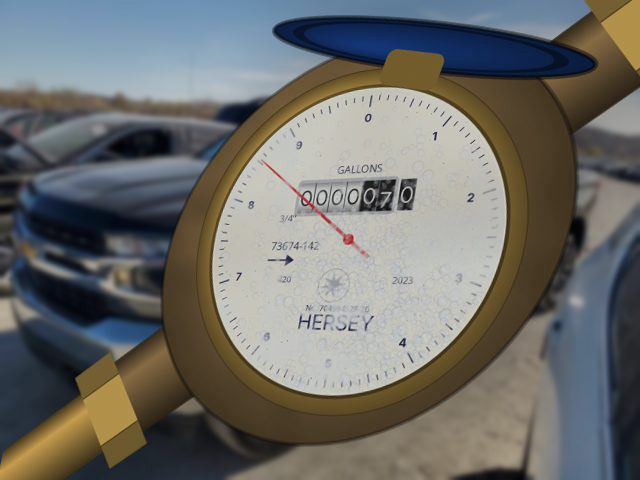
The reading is 68.5 gal
